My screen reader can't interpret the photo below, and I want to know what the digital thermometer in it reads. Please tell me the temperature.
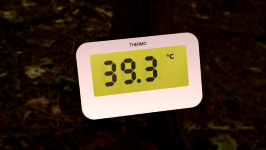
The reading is 39.3 °C
